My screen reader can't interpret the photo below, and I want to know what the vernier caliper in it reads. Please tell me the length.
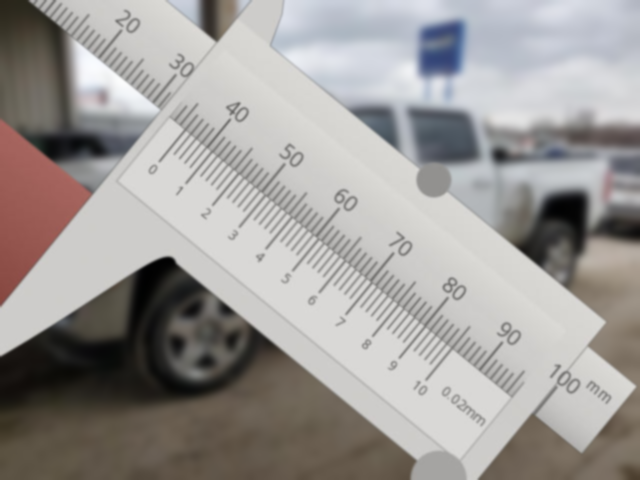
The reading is 36.0 mm
